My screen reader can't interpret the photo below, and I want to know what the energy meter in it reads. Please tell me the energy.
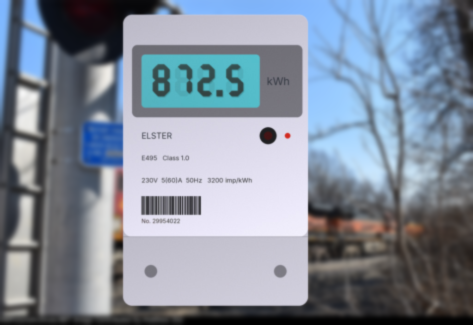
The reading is 872.5 kWh
